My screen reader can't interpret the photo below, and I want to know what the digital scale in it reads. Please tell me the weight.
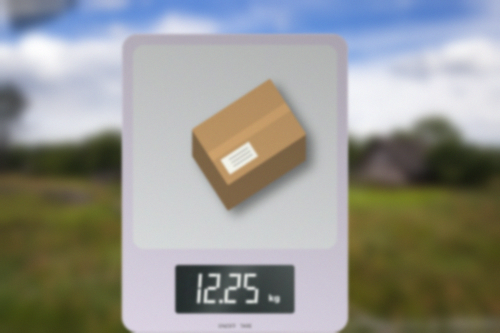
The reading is 12.25 kg
